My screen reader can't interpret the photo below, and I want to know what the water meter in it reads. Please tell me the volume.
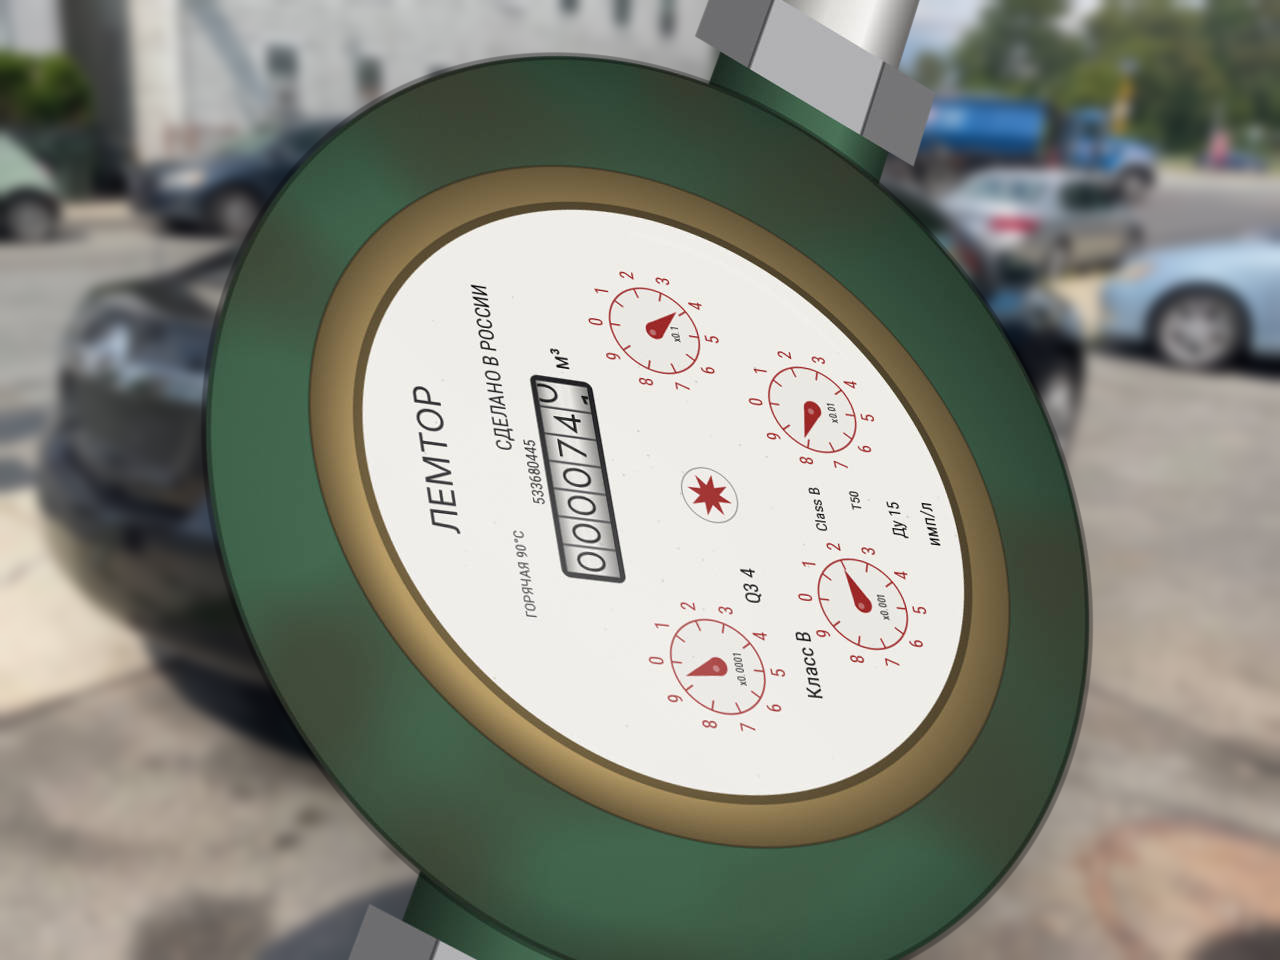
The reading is 740.3819 m³
